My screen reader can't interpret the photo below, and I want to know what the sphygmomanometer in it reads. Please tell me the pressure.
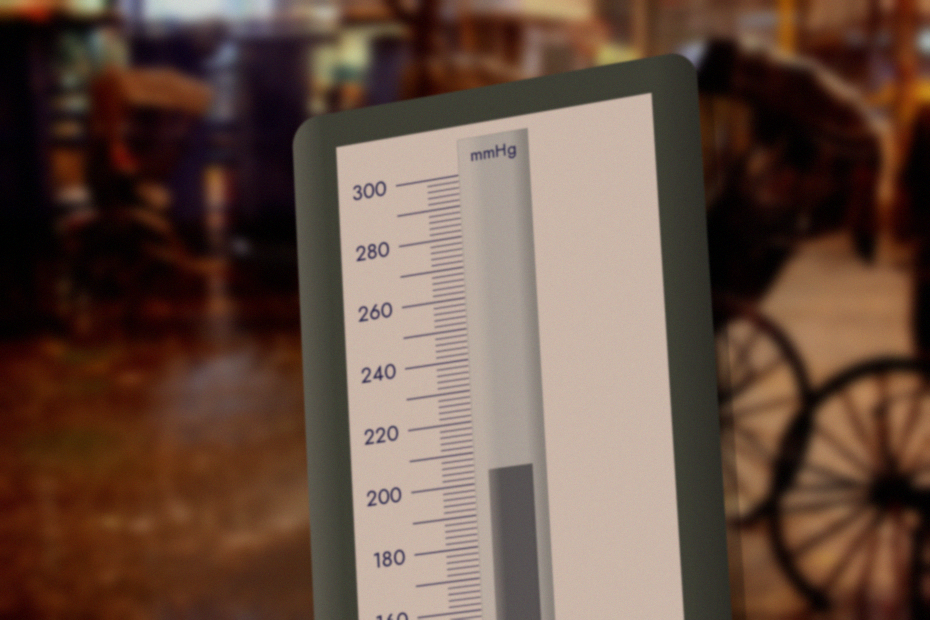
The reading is 204 mmHg
